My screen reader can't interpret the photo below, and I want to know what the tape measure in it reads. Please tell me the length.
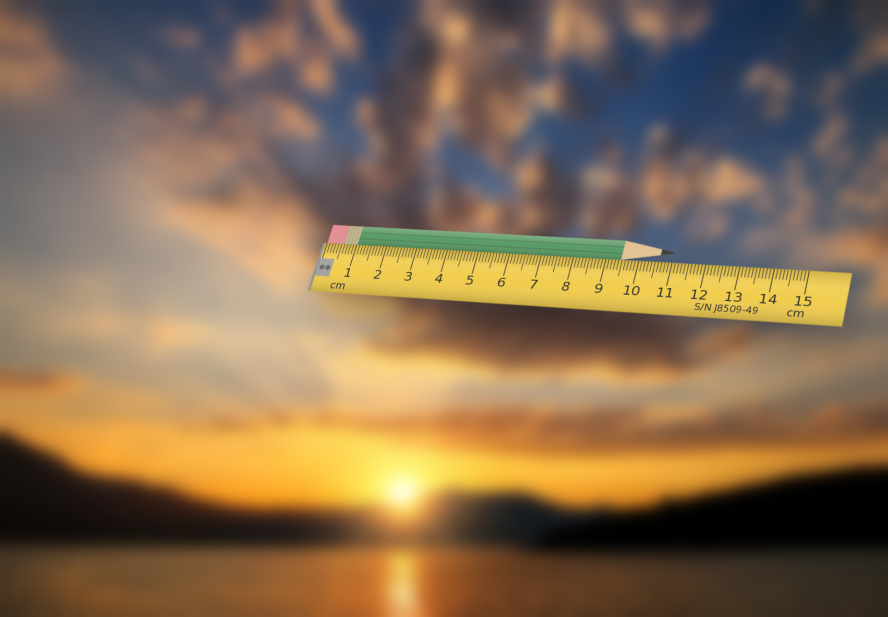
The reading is 11 cm
